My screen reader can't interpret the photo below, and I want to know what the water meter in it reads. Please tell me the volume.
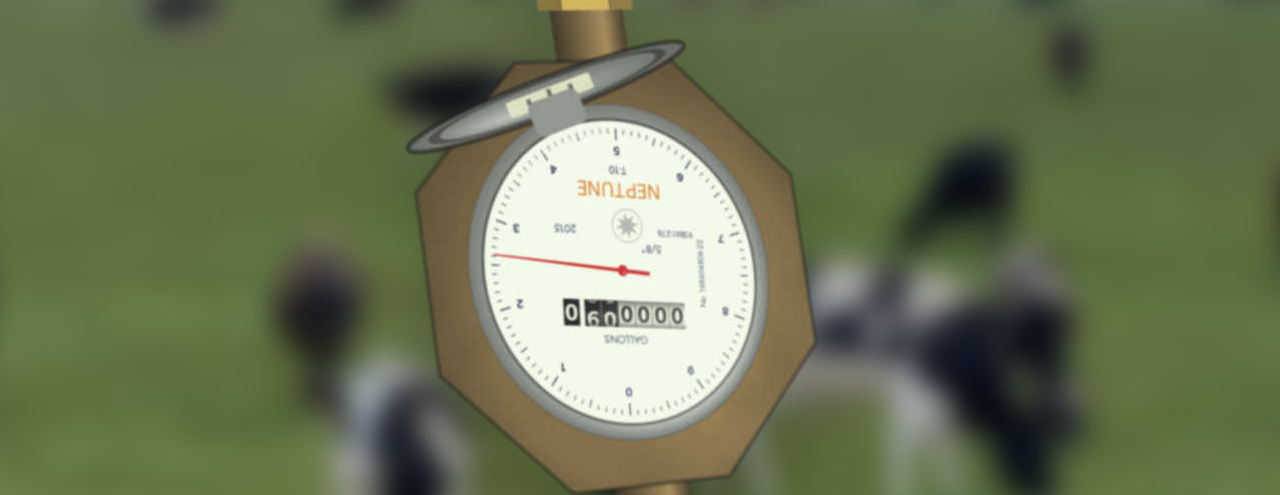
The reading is 92.6 gal
